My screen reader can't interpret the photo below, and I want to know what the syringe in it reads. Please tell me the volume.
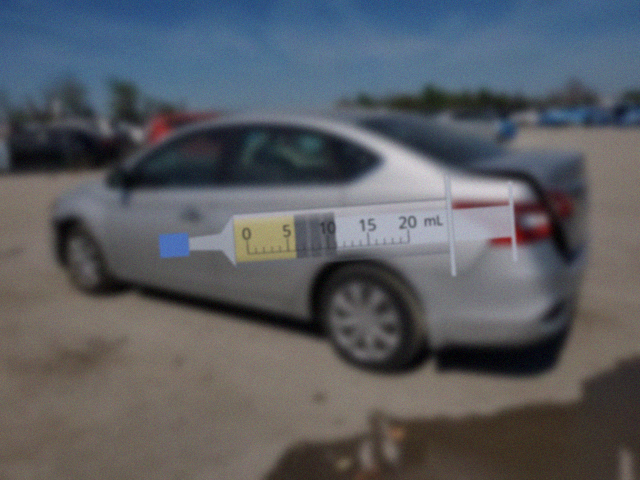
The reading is 6 mL
